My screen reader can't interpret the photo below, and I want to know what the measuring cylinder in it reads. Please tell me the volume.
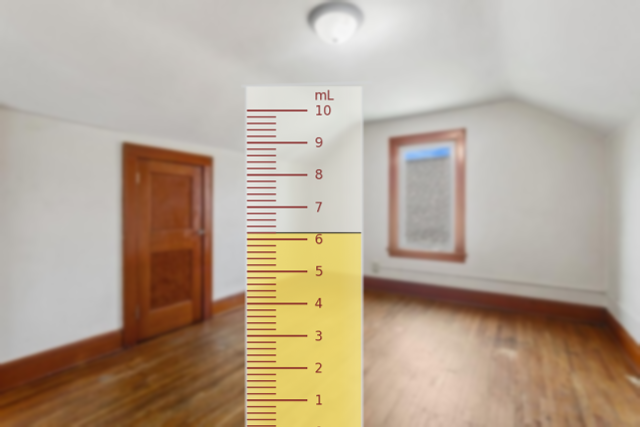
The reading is 6.2 mL
